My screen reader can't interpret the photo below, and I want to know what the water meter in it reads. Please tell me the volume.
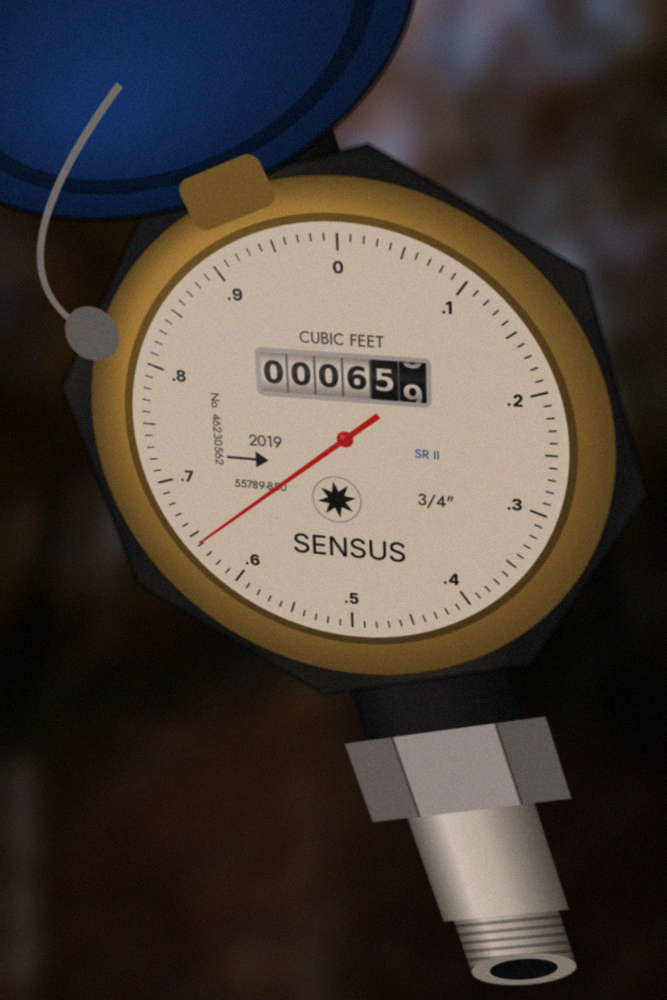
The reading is 658.64 ft³
